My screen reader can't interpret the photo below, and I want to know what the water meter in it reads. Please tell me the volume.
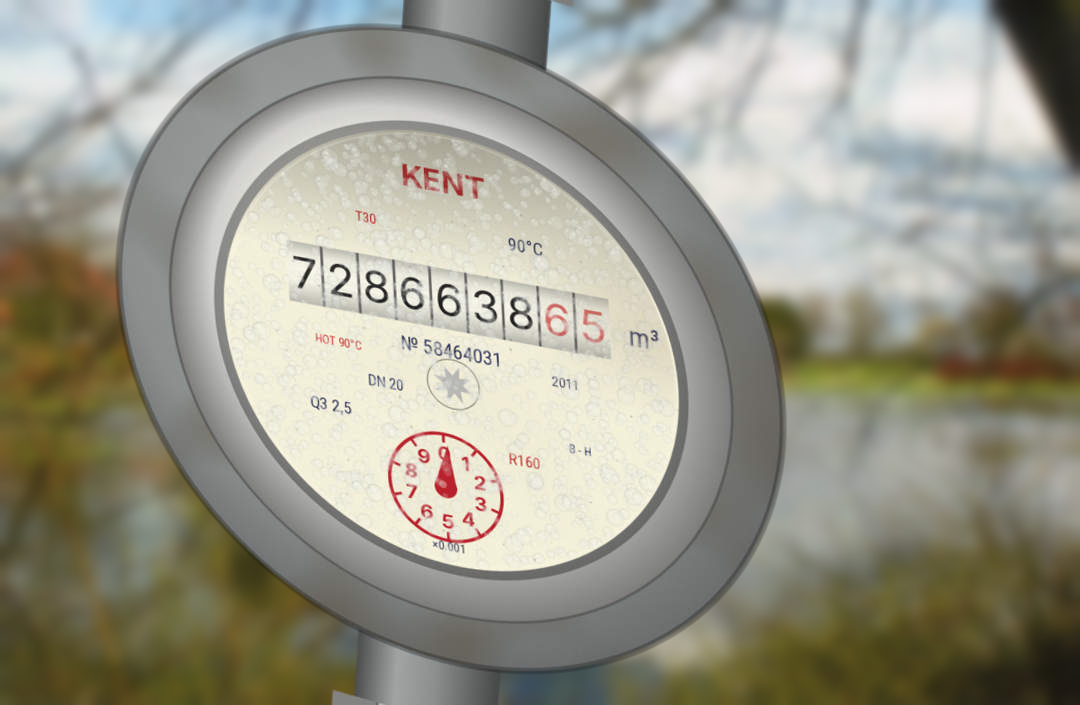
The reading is 7286638.650 m³
